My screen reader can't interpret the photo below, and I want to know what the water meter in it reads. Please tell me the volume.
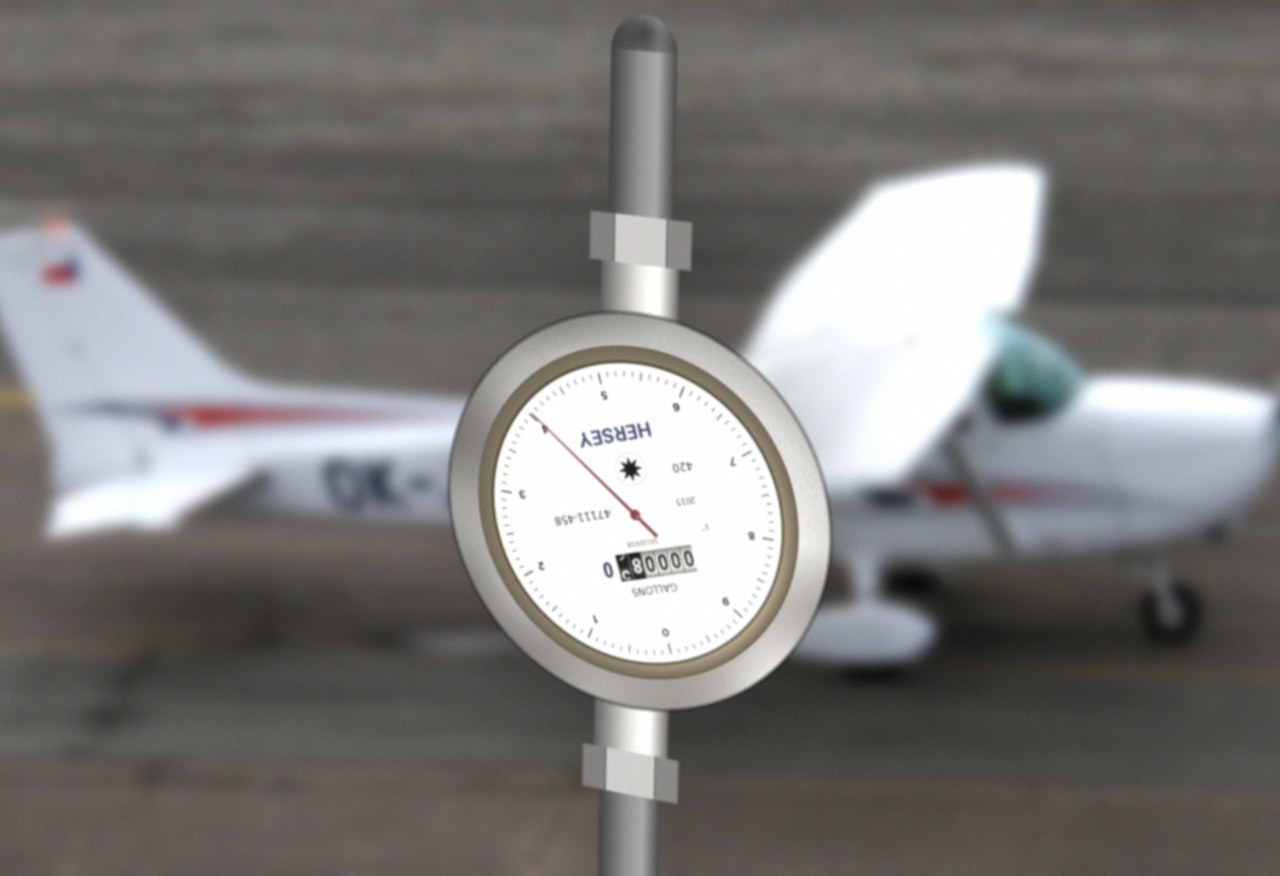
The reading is 854.0 gal
